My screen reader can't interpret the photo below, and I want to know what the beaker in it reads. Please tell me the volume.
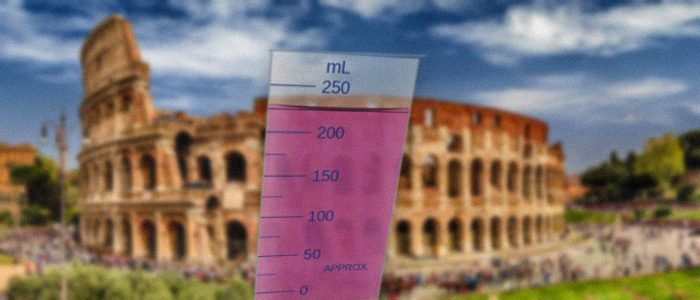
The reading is 225 mL
